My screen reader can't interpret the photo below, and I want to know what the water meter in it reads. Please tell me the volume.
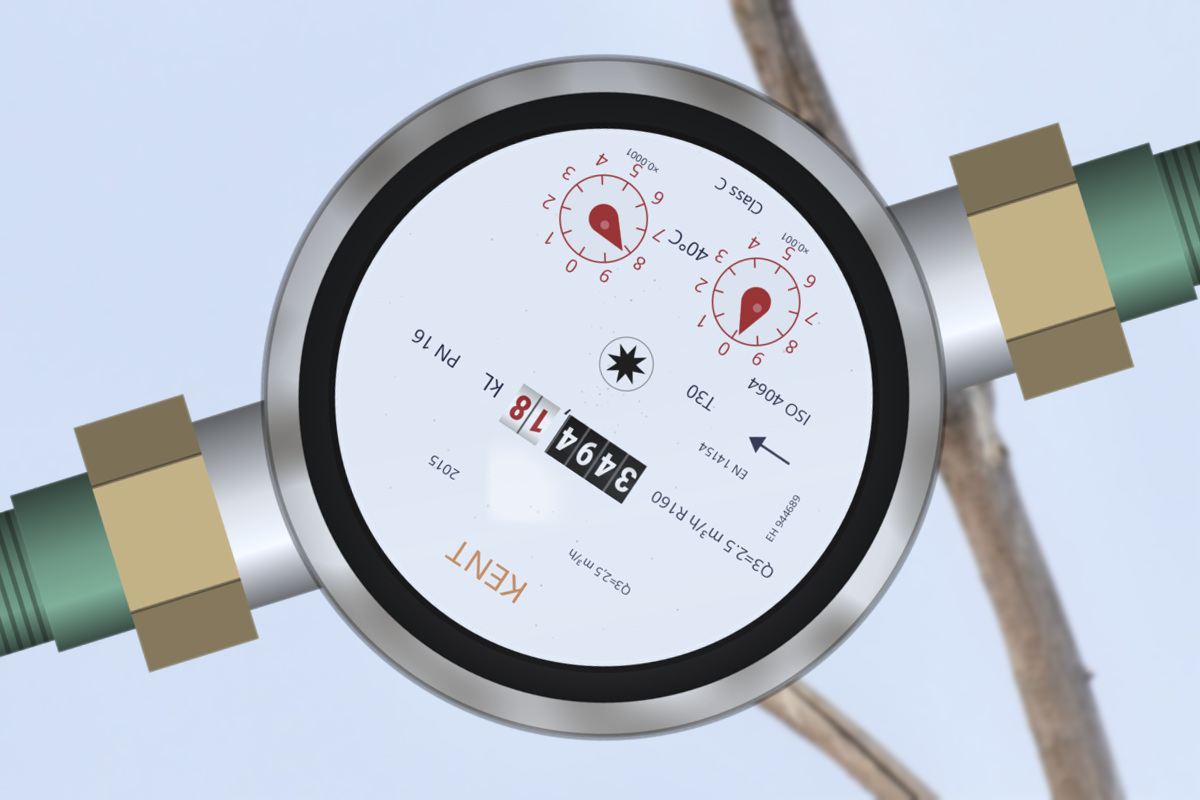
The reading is 3494.1798 kL
